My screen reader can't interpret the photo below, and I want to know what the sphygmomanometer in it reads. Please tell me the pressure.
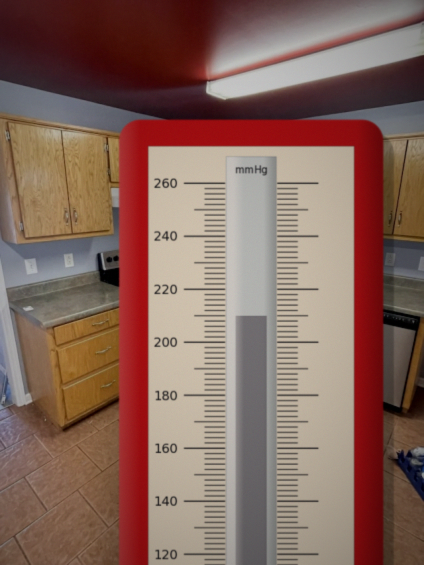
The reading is 210 mmHg
